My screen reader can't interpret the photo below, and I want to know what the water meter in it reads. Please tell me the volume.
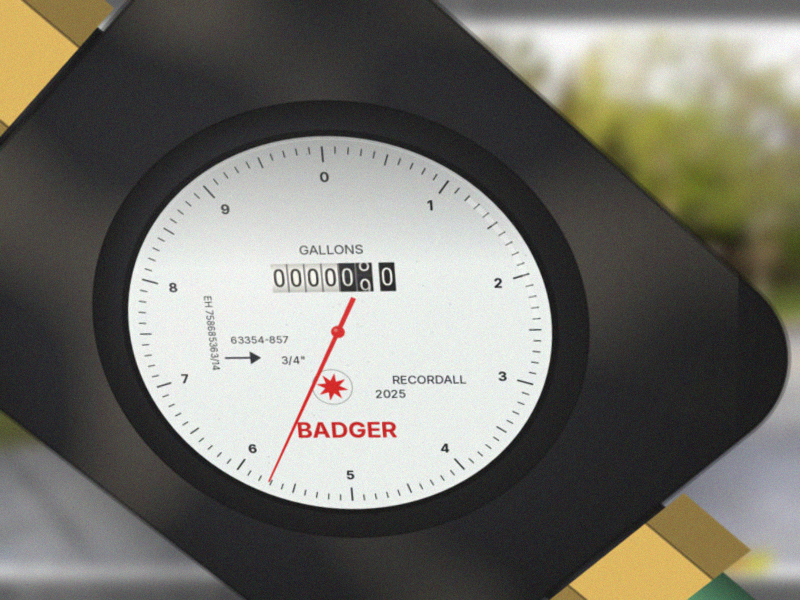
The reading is 85.7 gal
